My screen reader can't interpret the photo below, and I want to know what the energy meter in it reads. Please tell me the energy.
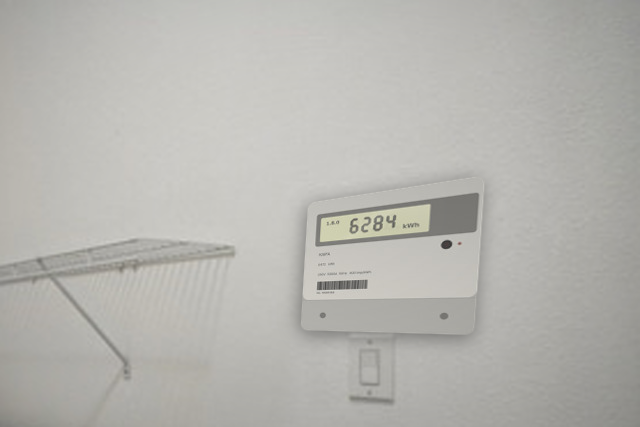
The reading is 6284 kWh
